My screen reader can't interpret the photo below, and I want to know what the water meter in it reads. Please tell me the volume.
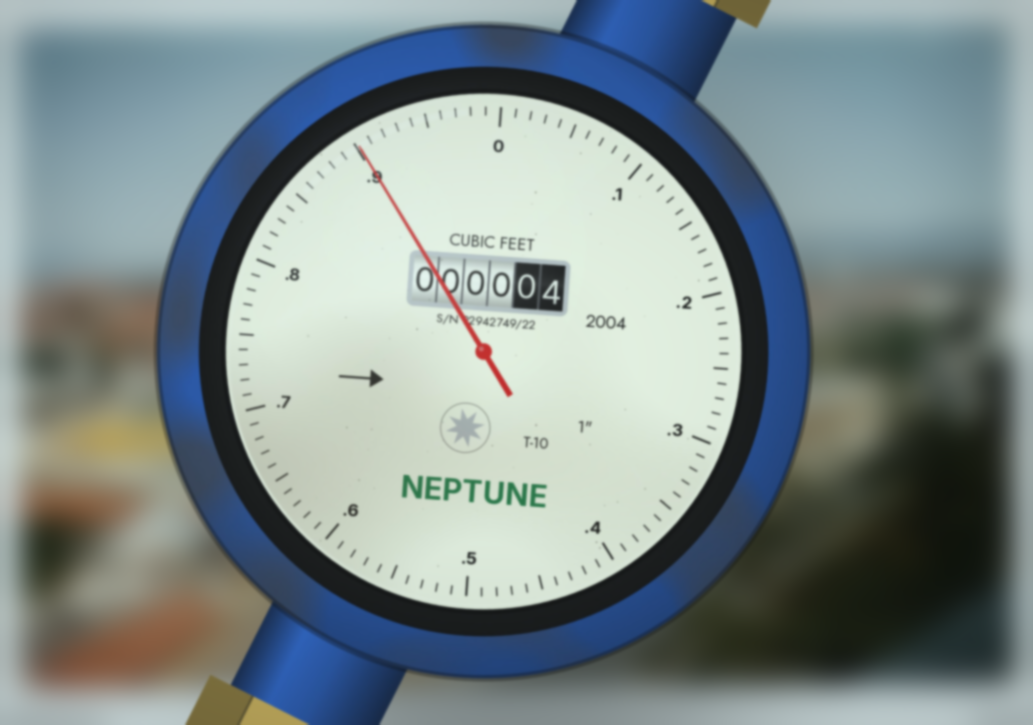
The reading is 3.90 ft³
